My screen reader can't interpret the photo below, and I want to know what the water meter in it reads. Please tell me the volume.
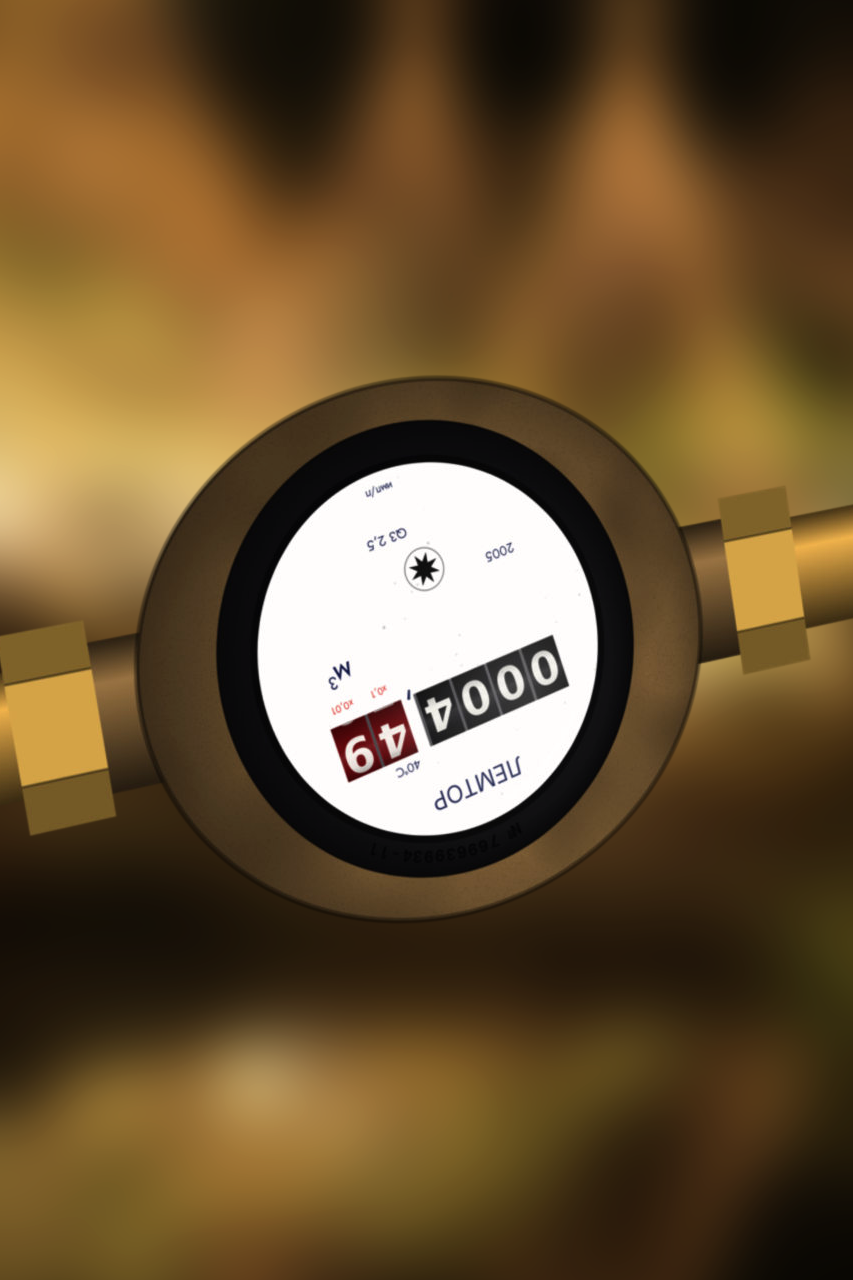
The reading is 4.49 m³
